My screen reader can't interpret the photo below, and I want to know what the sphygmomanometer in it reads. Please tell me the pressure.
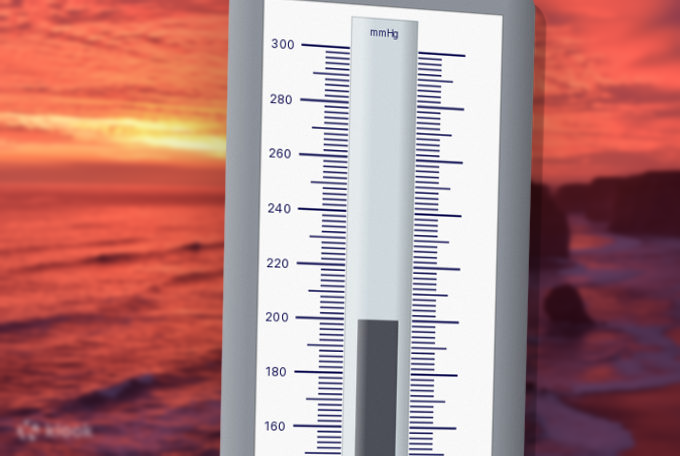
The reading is 200 mmHg
